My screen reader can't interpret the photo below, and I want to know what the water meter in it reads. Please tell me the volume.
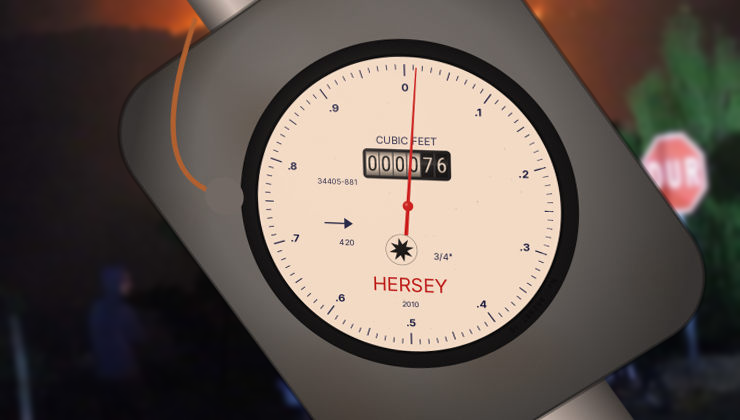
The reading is 76.01 ft³
